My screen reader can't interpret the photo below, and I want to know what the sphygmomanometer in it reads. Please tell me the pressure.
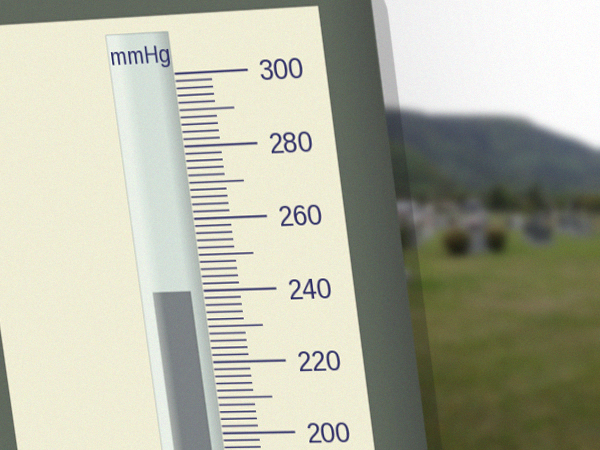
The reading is 240 mmHg
